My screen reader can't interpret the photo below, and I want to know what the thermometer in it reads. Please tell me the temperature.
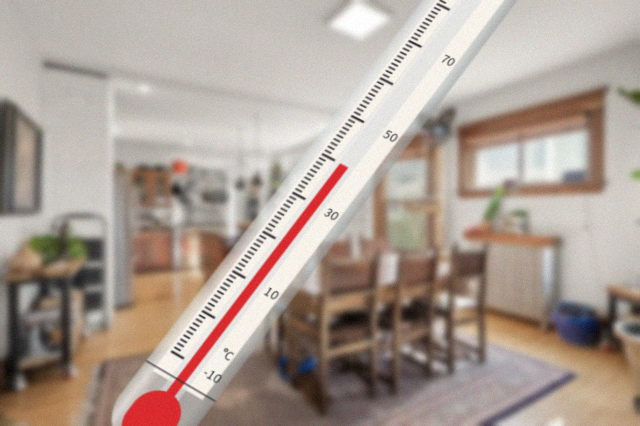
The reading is 40 °C
